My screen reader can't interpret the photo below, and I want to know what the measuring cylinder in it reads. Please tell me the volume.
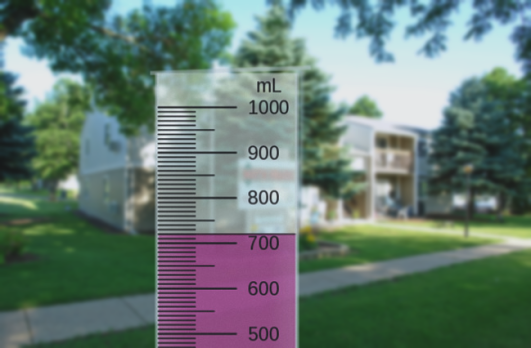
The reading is 720 mL
